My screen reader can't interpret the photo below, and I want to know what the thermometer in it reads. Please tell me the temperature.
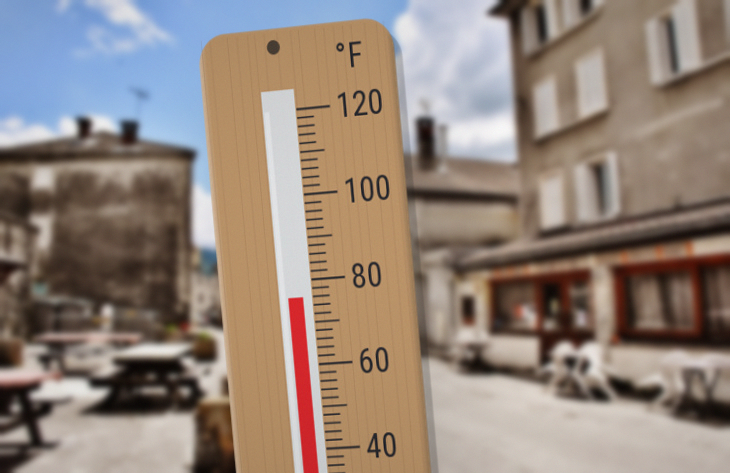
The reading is 76 °F
